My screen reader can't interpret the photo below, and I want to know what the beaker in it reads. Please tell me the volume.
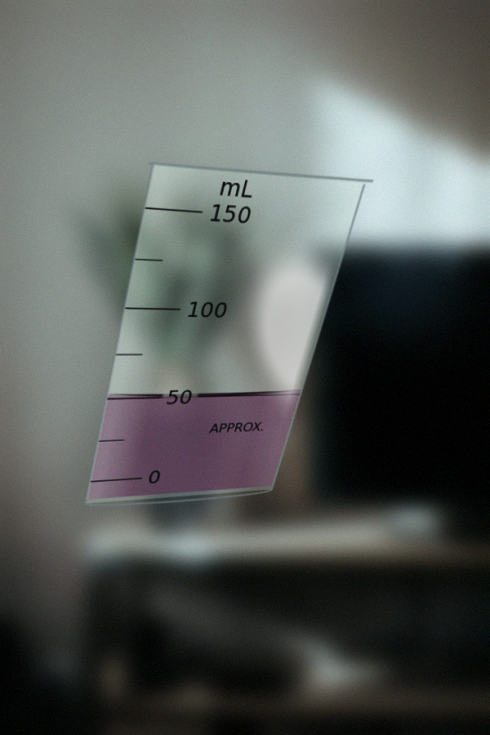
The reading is 50 mL
